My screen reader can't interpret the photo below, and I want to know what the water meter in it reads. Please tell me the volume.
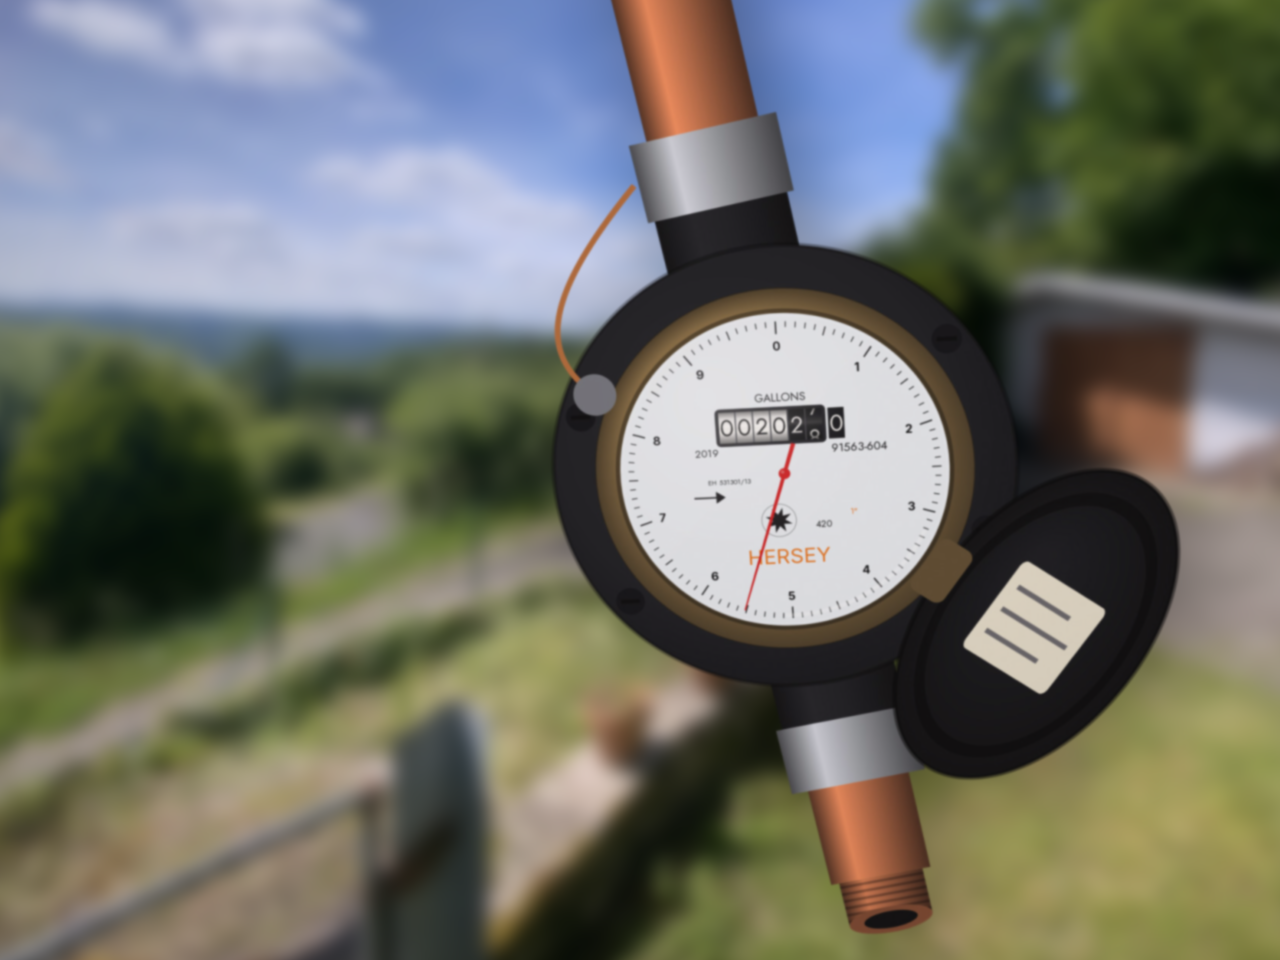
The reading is 20275.5 gal
